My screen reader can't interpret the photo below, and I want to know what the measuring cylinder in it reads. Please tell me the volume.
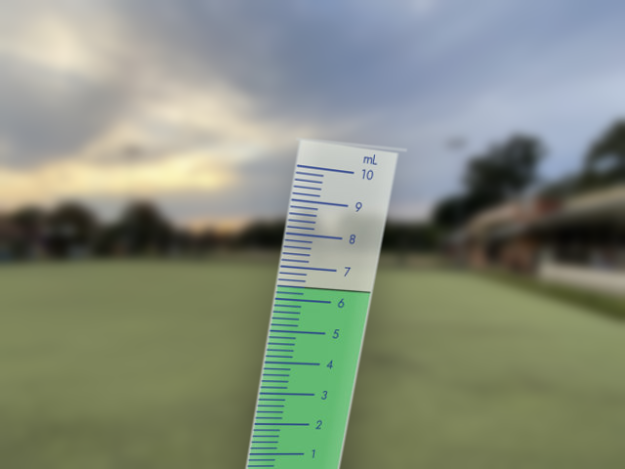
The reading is 6.4 mL
